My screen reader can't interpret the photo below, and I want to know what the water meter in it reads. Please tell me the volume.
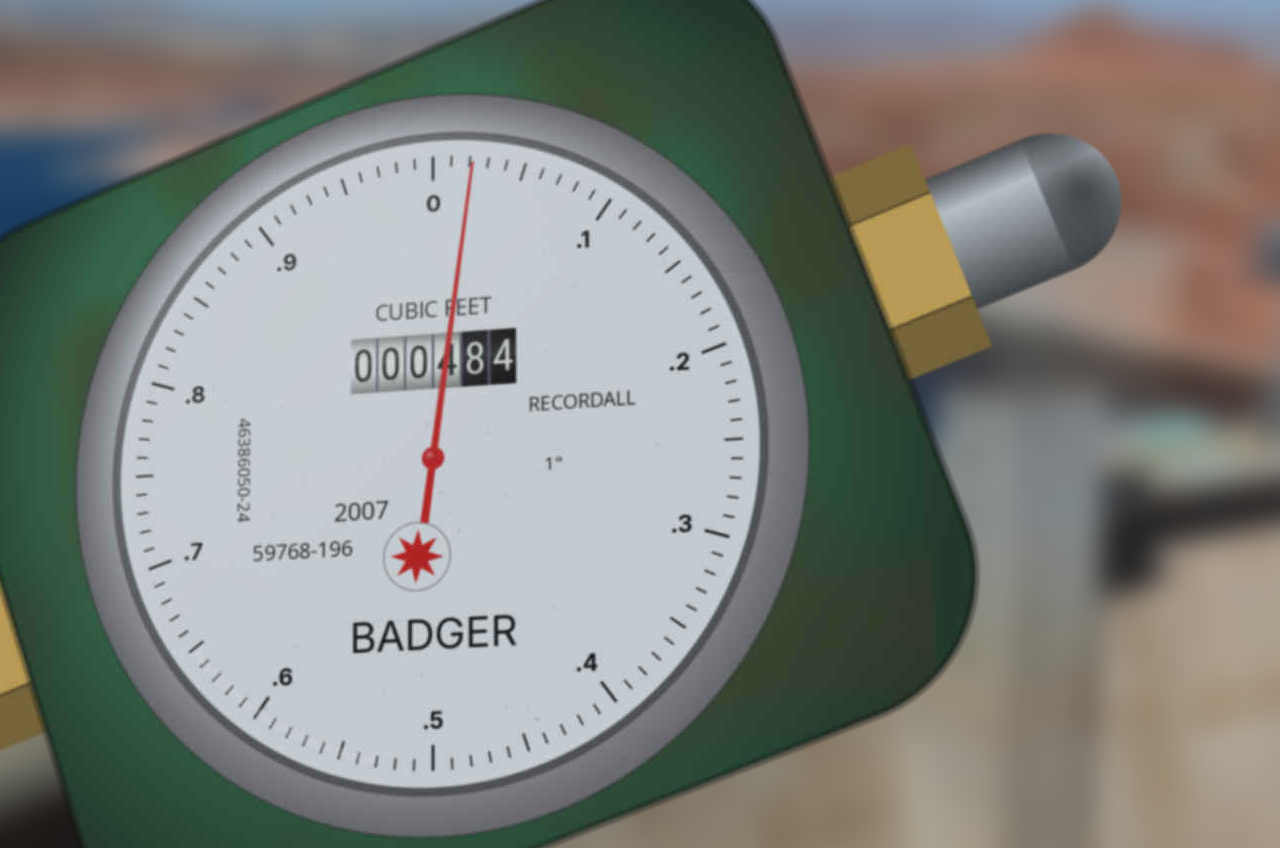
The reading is 484.02 ft³
